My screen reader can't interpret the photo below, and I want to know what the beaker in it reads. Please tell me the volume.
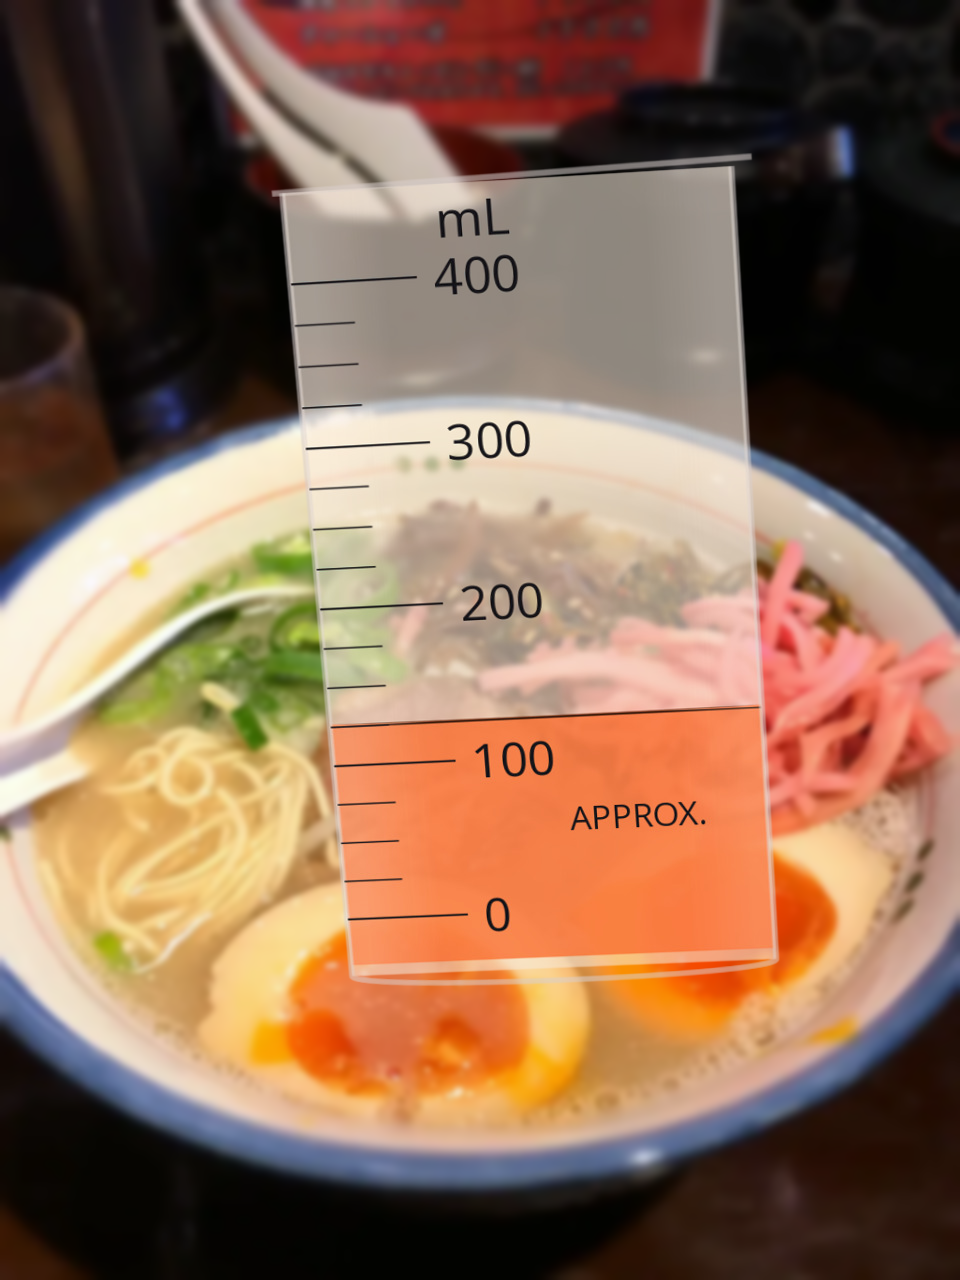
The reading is 125 mL
